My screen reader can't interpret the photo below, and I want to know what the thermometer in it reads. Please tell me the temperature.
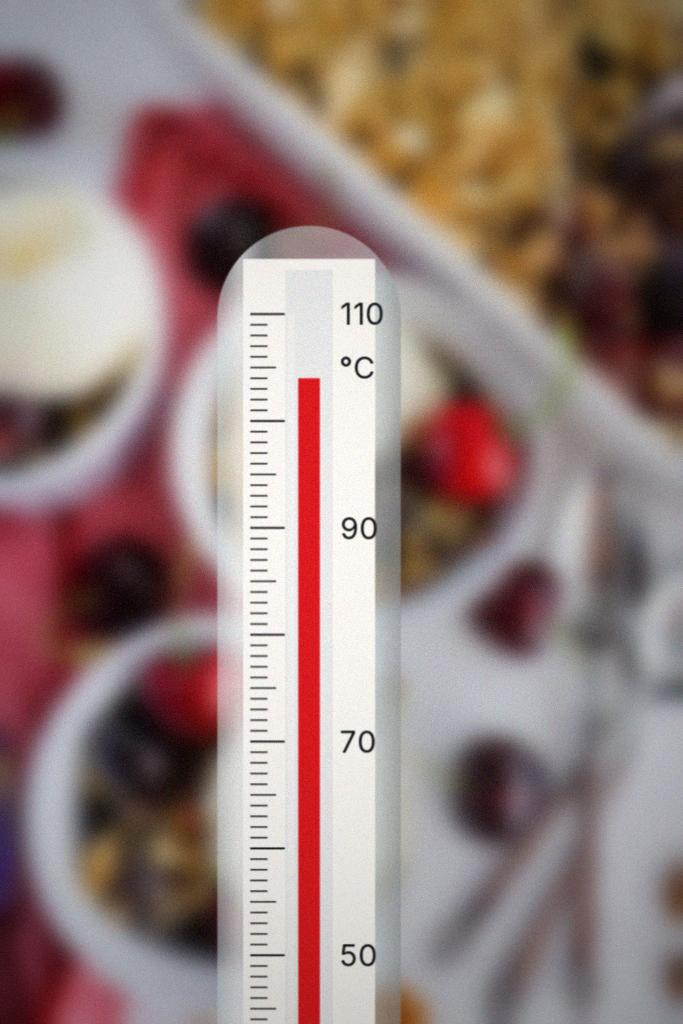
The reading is 104 °C
